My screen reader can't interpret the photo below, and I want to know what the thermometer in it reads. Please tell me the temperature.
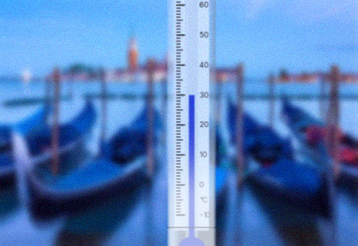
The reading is 30 °C
